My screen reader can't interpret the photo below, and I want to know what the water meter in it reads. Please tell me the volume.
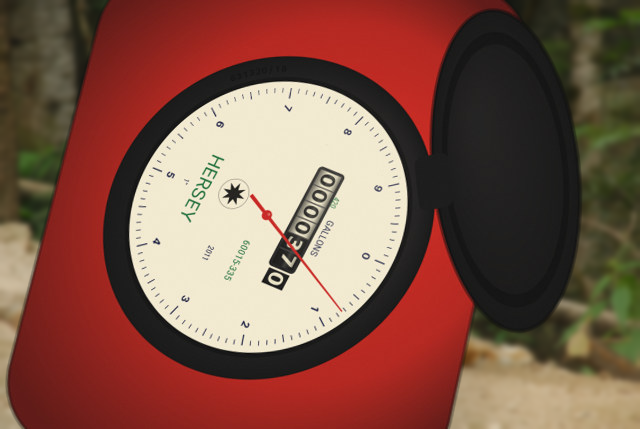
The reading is 370.7 gal
